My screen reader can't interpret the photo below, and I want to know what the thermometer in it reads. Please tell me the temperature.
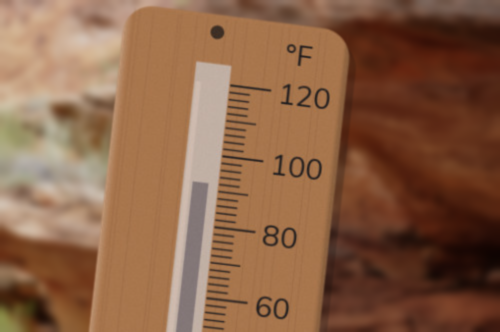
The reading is 92 °F
